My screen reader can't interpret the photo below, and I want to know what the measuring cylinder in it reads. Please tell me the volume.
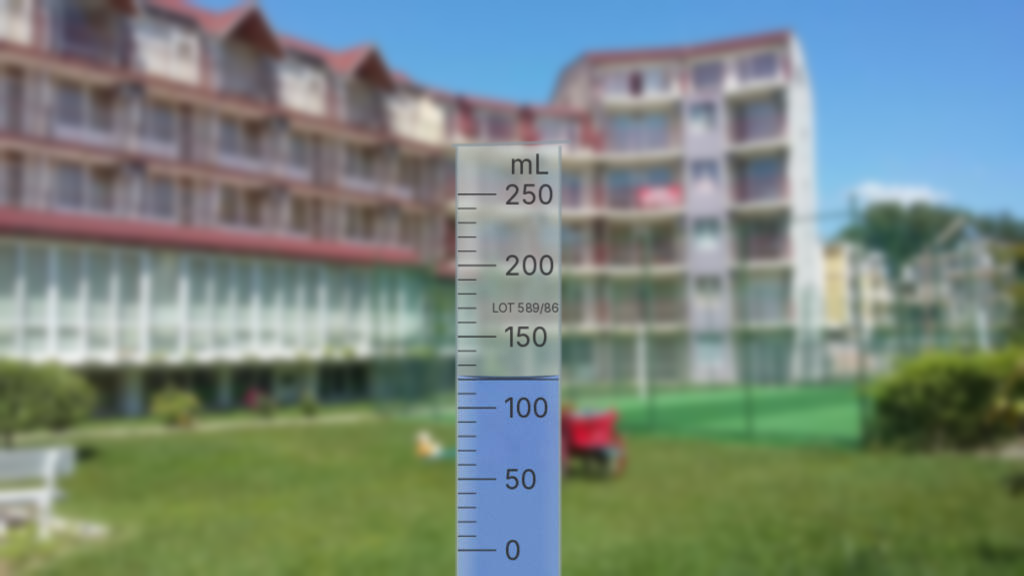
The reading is 120 mL
